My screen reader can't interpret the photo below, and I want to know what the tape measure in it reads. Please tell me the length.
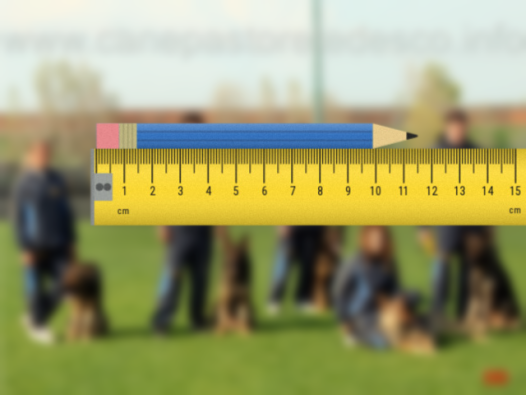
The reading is 11.5 cm
